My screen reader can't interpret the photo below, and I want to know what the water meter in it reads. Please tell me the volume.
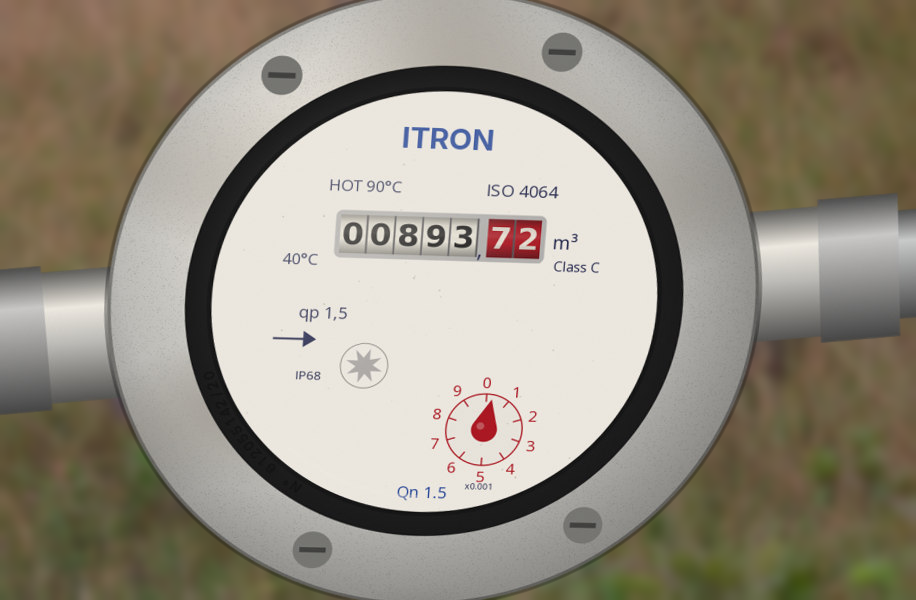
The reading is 893.720 m³
